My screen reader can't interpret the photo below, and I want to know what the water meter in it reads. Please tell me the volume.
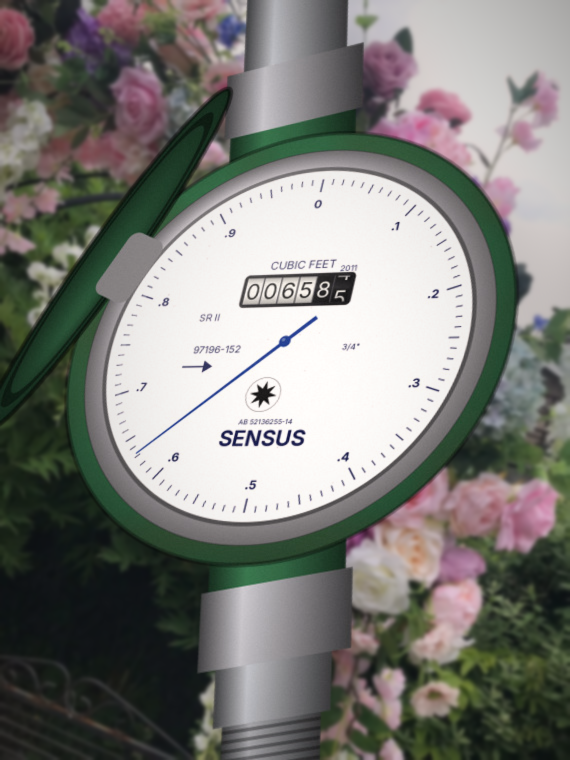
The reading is 6584.63 ft³
